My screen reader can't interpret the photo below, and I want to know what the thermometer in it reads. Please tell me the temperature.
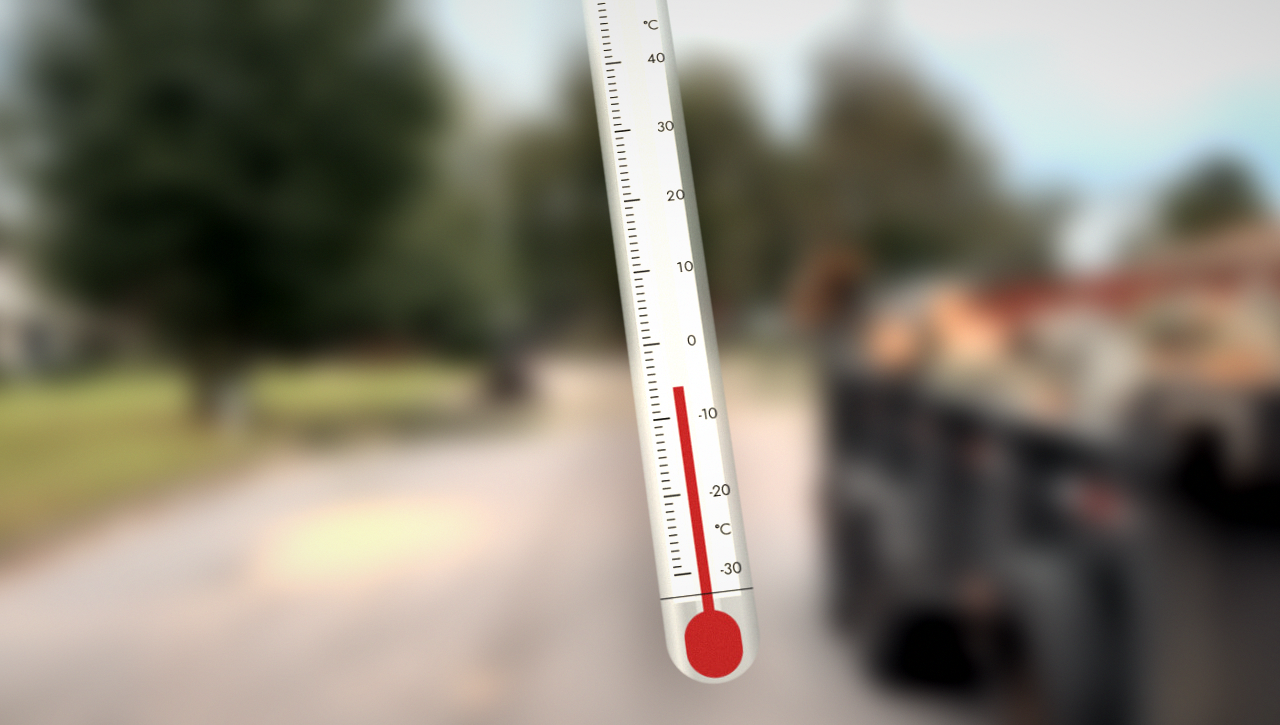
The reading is -6 °C
